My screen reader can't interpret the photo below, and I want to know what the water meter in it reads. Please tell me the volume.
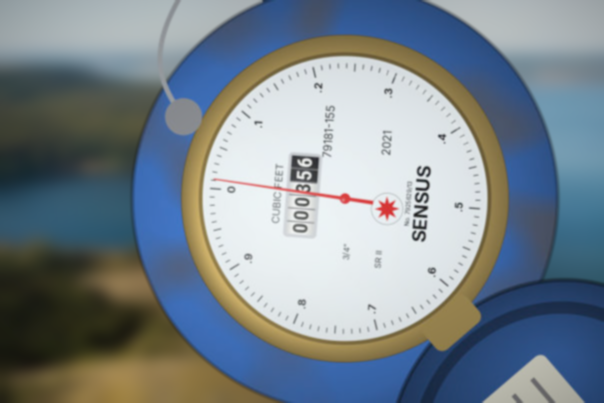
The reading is 356.01 ft³
